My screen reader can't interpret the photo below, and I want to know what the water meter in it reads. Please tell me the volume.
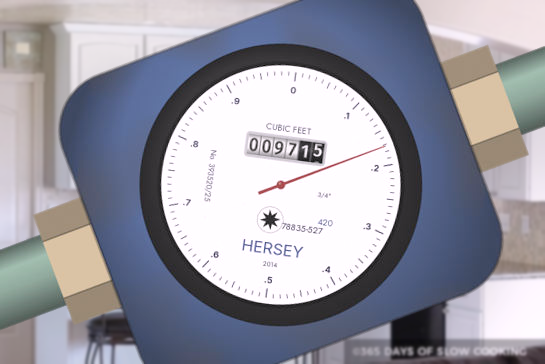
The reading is 9715.17 ft³
